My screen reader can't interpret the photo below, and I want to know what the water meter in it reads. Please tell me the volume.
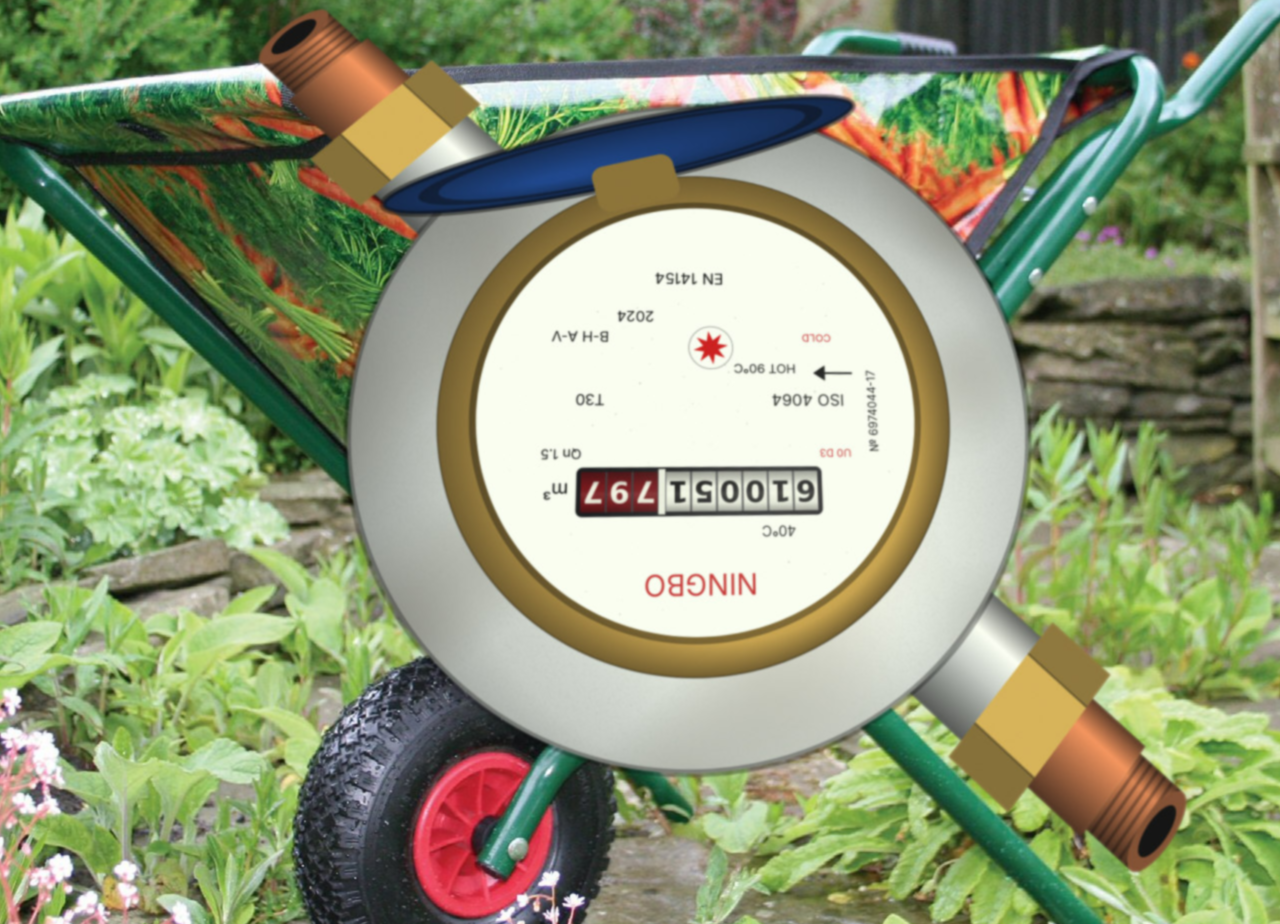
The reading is 610051.797 m³
